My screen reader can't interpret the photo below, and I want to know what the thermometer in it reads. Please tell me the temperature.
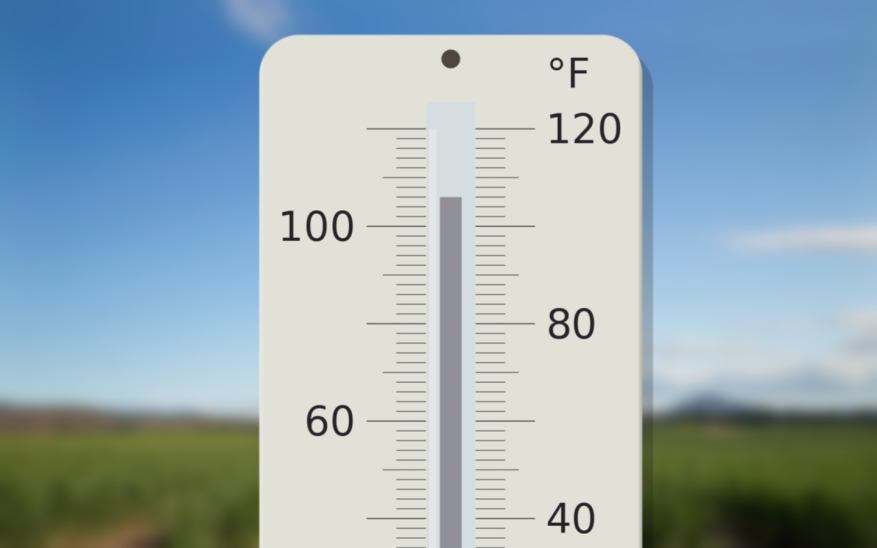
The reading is 106 °F
